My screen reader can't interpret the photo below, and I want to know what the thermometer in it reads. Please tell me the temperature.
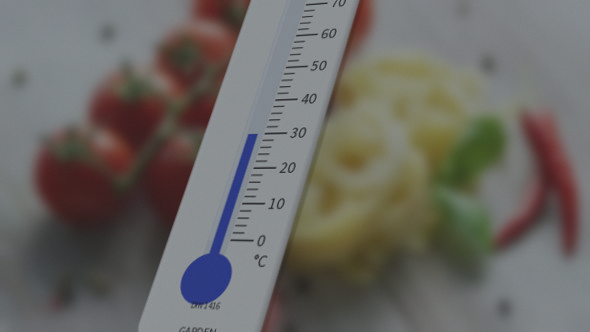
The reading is 30 °C
